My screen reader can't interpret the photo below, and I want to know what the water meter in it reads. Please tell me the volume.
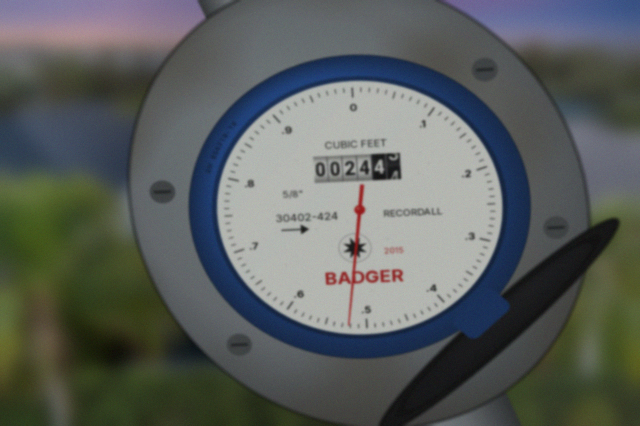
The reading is 2443.52 ft³
